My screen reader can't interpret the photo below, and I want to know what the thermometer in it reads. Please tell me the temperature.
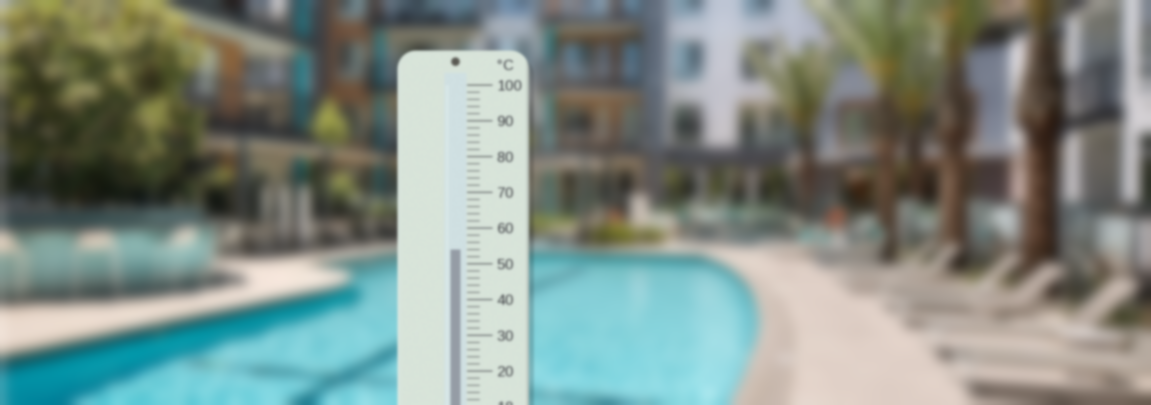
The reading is 54 °C
